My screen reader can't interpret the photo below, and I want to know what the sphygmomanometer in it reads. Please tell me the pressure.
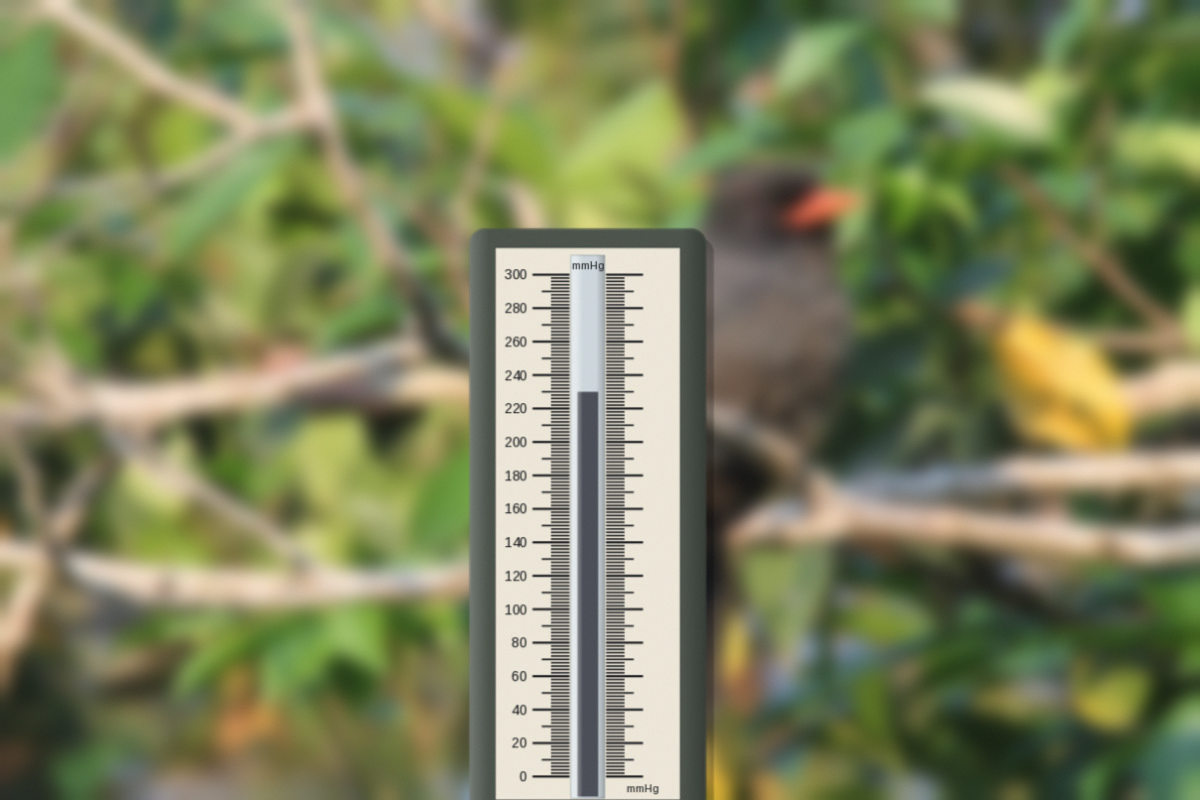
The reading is 230 mmHg
